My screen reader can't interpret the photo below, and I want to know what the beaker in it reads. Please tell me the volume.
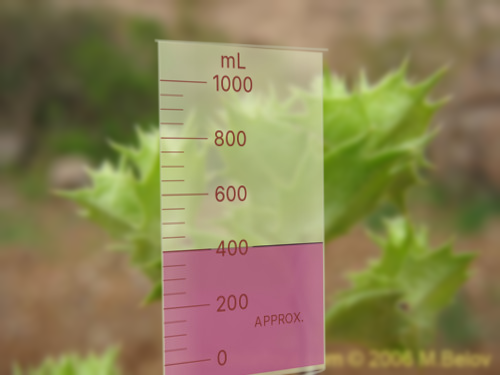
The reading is 400 mL
